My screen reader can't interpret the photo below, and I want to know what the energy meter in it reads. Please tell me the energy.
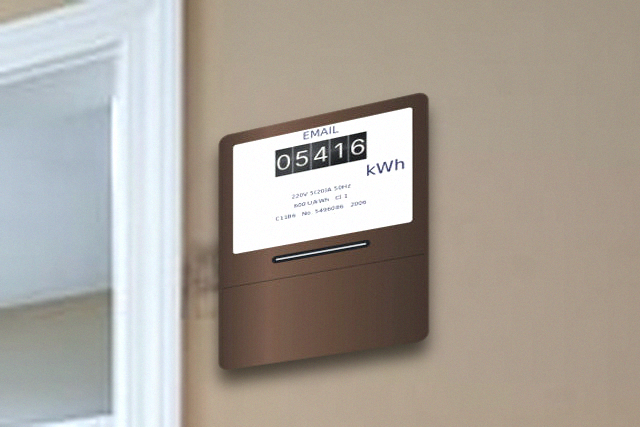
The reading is 5416 kWh
